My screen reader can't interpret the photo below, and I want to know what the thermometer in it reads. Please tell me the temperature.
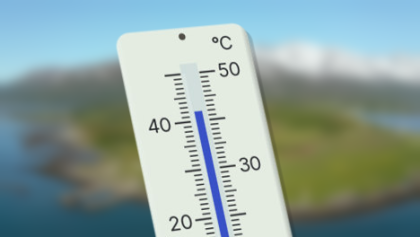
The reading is 42 °C
